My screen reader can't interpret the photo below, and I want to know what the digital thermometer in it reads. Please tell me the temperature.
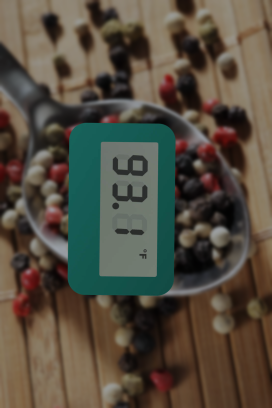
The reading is 93.1 °F
